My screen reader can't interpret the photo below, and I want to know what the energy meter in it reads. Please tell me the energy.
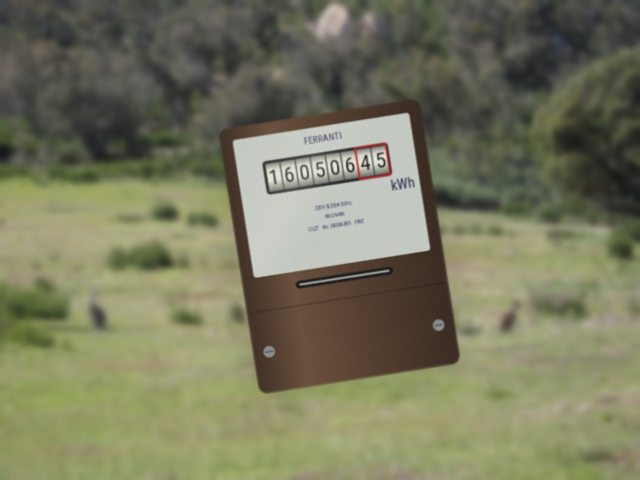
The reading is 160506.45 kWh
